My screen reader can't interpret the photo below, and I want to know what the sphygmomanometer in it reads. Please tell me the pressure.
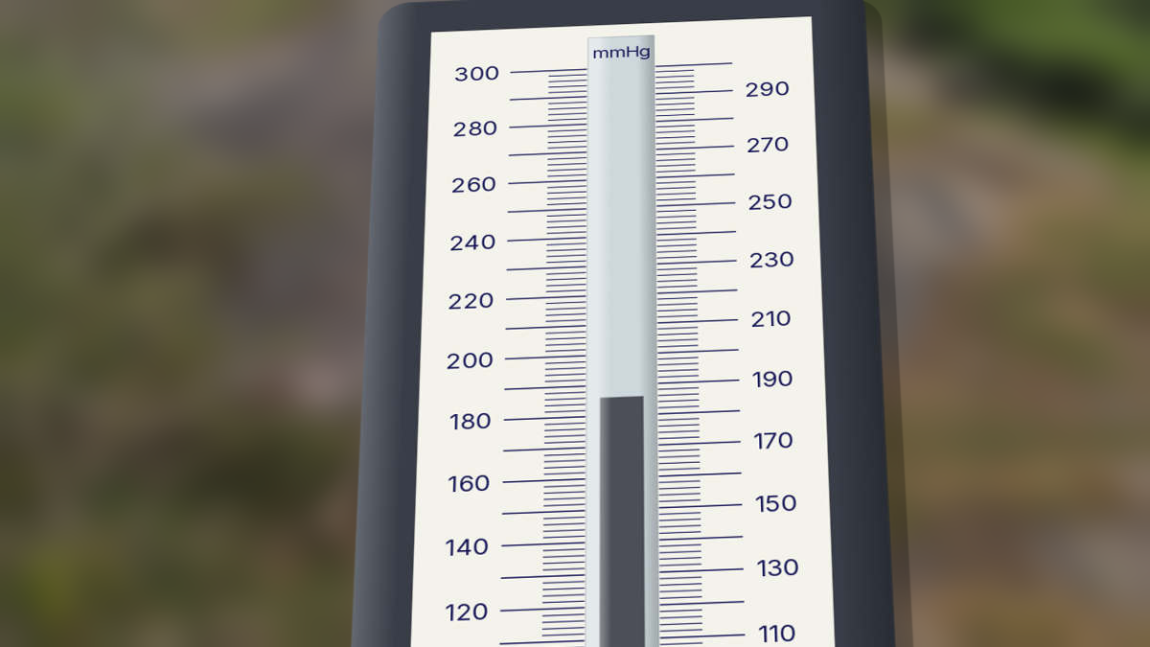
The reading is 186 mmHg
